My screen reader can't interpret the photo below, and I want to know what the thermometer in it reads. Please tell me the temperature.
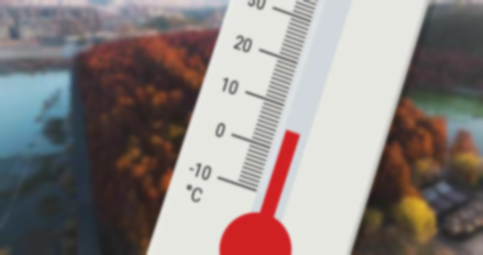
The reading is 5 °C
